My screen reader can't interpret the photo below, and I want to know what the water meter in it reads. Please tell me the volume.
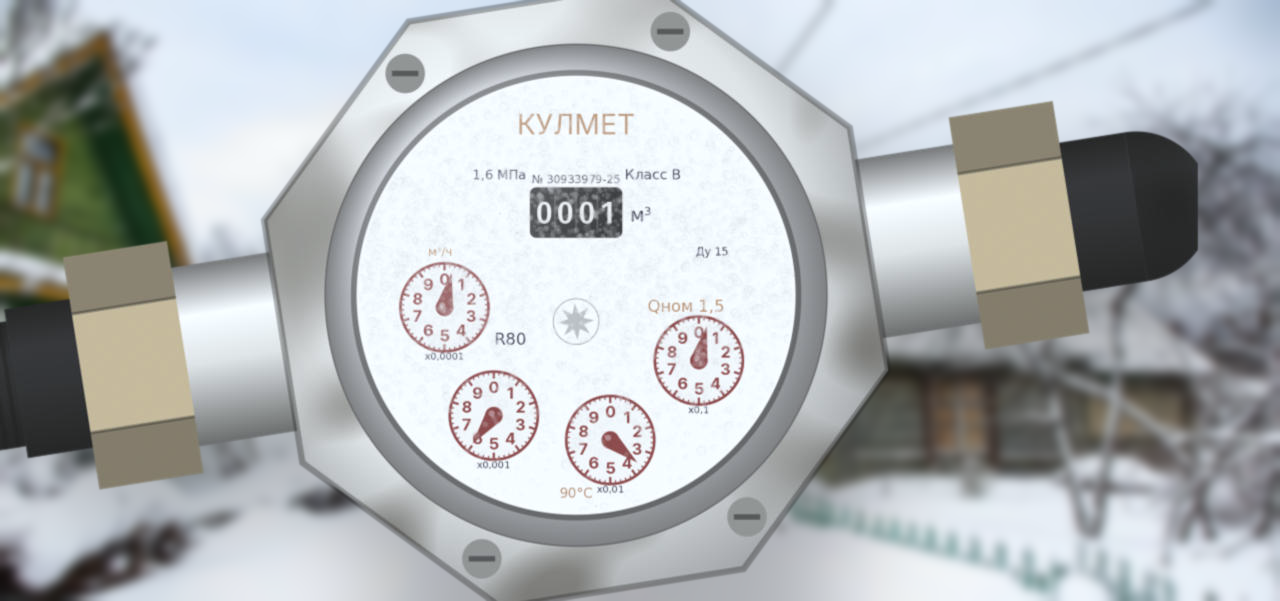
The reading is 1.0360 m³
